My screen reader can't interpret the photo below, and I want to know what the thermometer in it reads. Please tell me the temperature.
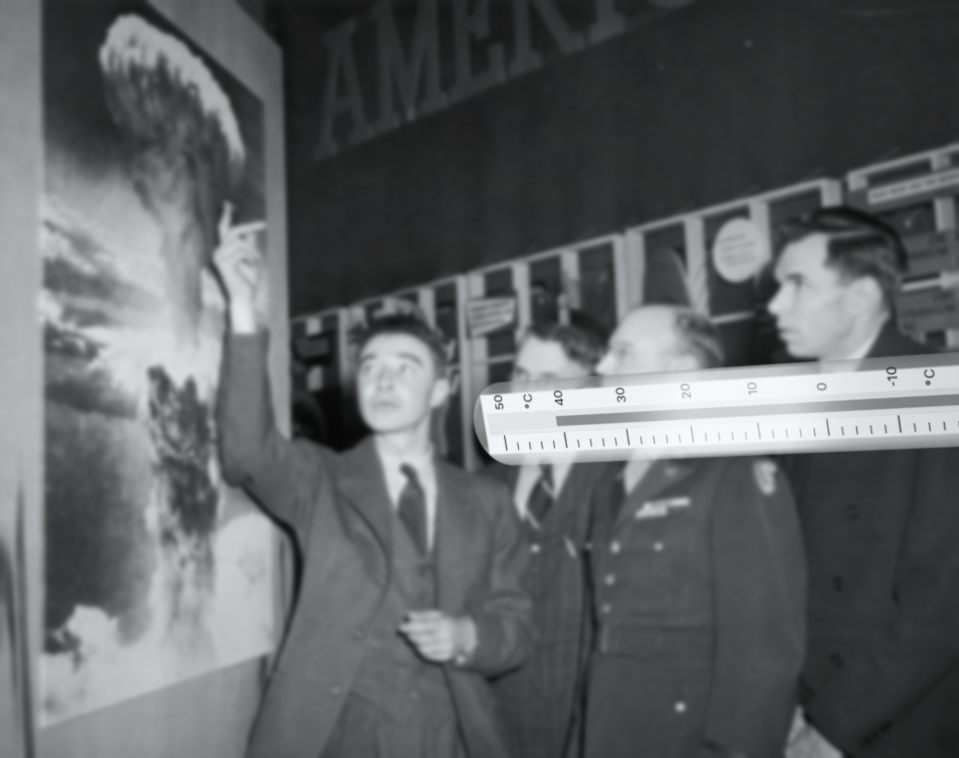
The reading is 41 °C
